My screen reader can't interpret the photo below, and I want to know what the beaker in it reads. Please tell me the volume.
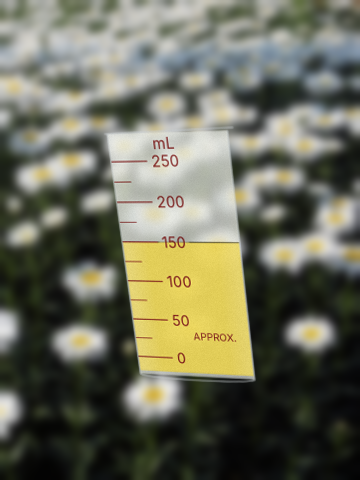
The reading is 150 mL
